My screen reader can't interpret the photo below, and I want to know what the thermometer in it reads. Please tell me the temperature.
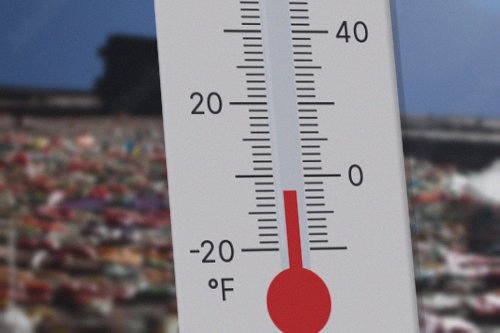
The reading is -4 °F
